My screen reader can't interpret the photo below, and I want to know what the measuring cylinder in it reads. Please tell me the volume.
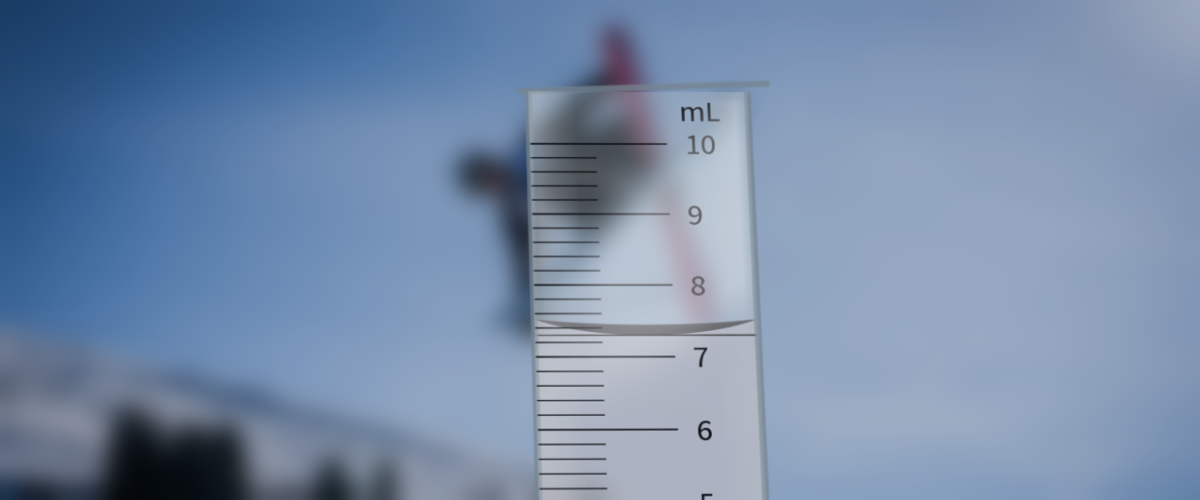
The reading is 7.3 mL
